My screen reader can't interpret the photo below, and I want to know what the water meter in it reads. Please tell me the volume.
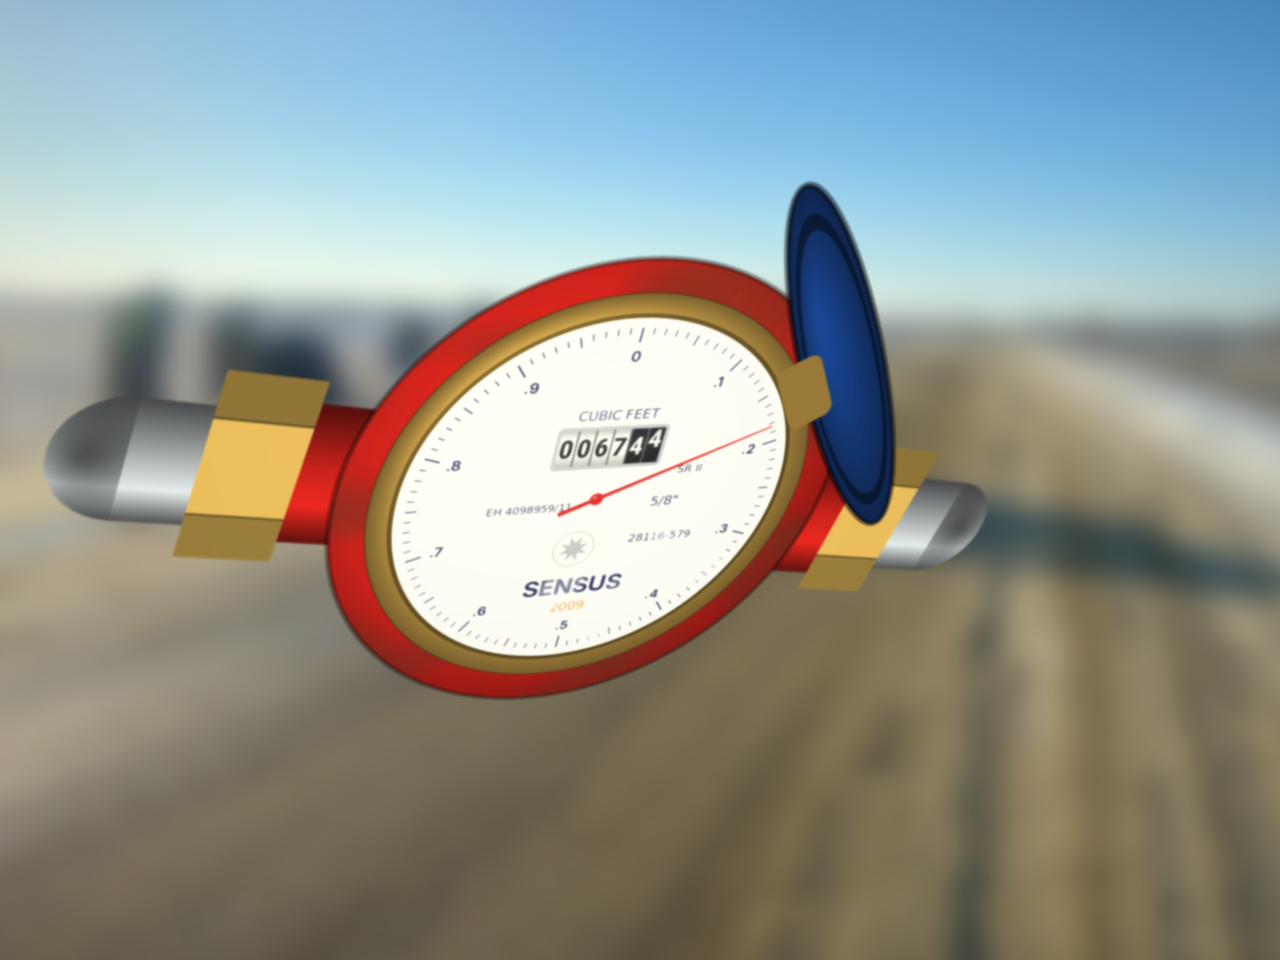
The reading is 6744.18 ft³
